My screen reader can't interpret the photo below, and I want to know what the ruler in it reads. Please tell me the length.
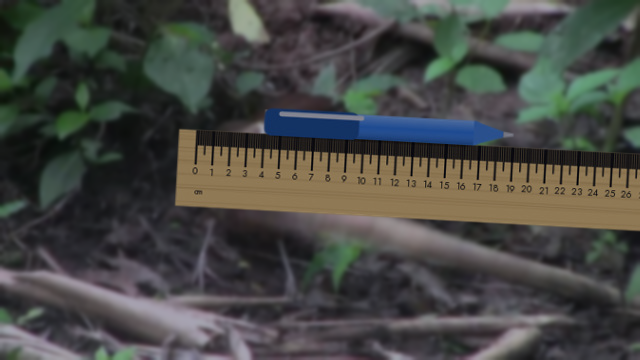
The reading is 15 cm
